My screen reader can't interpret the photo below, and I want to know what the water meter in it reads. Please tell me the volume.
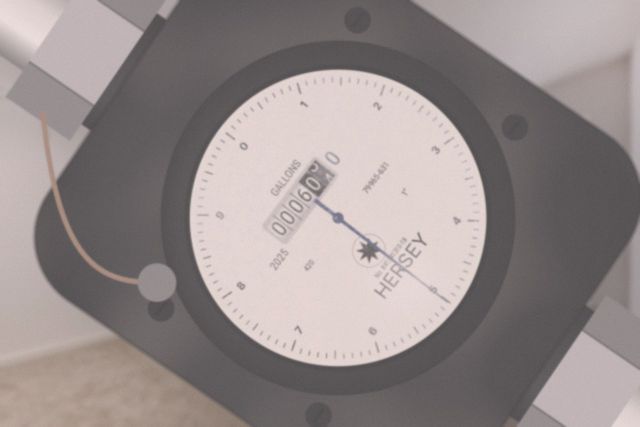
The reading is 6035.0 gal
